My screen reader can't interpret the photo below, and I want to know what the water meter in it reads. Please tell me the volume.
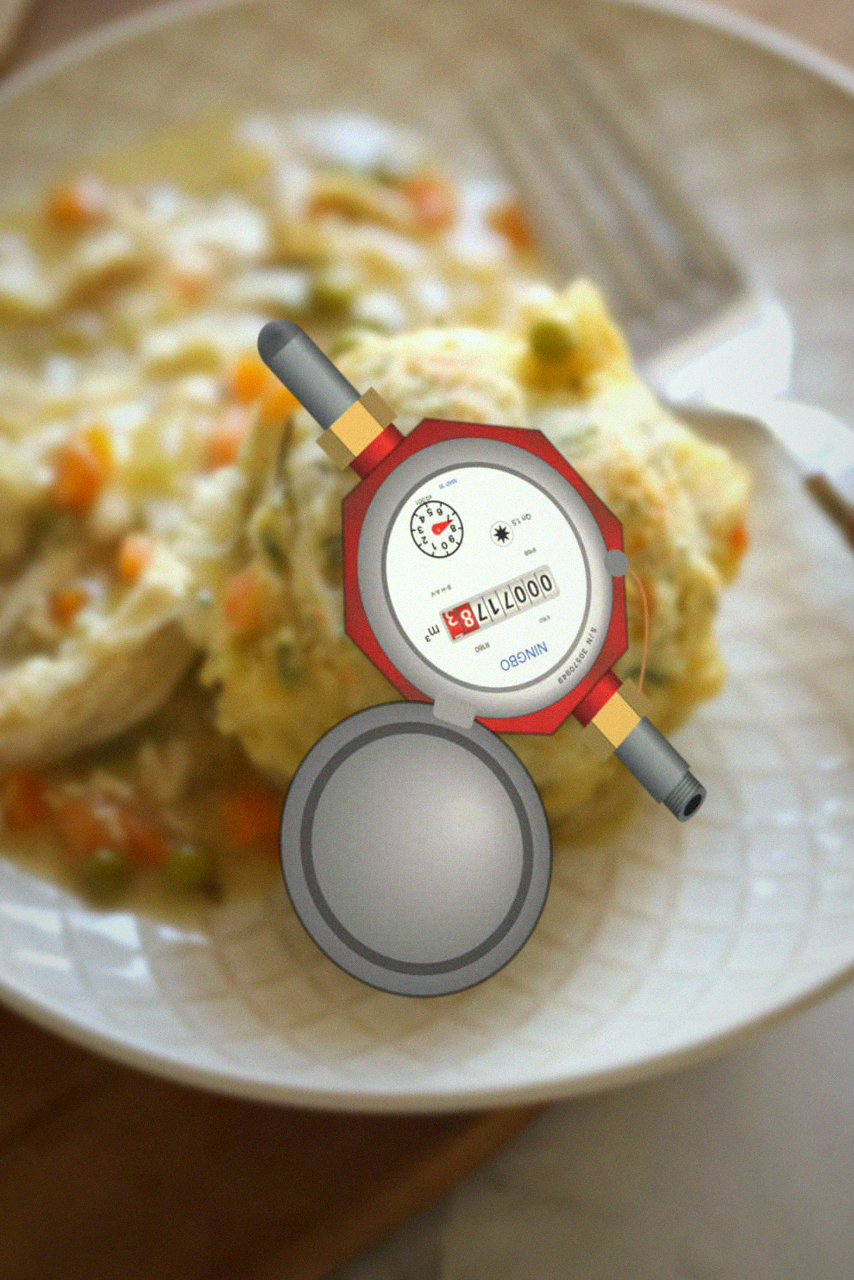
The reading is 717.827 m³
